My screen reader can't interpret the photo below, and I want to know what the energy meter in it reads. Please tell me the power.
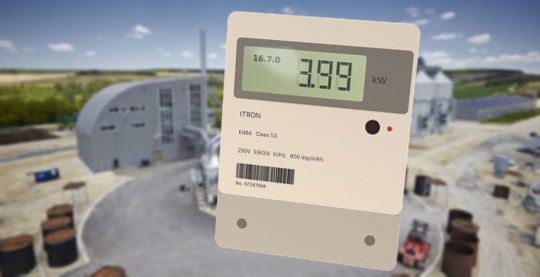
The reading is 3.99 kW
